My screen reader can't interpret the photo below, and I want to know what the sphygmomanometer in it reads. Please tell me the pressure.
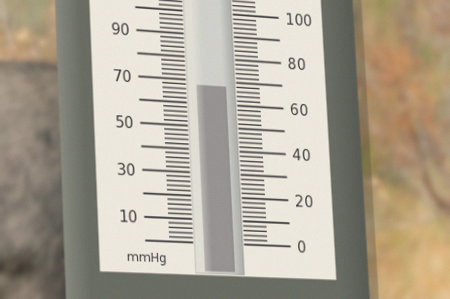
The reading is 68 mmHg
